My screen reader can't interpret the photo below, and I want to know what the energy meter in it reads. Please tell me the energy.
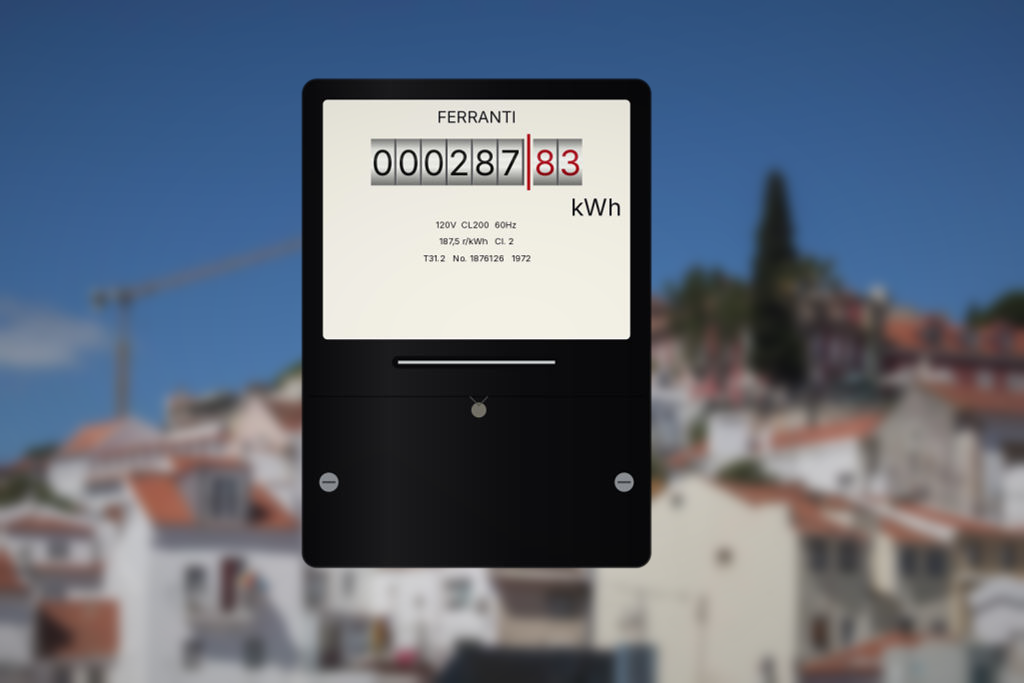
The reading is 287.83 kWh
